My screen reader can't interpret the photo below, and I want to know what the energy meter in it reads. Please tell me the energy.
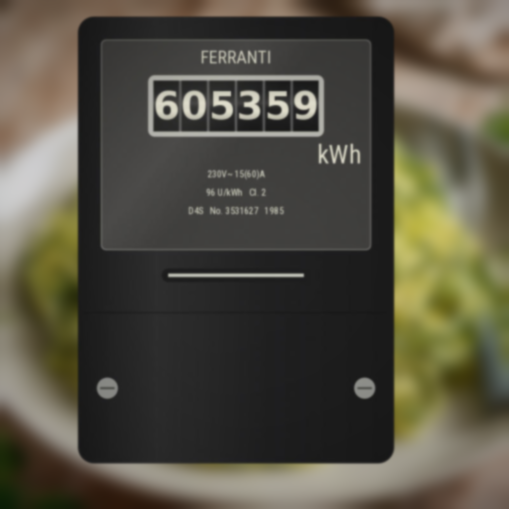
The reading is 605359 kWh
